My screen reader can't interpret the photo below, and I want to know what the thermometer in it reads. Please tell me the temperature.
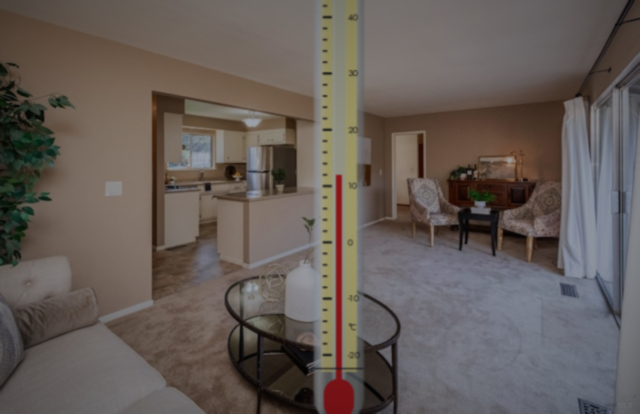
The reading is 12 °C
